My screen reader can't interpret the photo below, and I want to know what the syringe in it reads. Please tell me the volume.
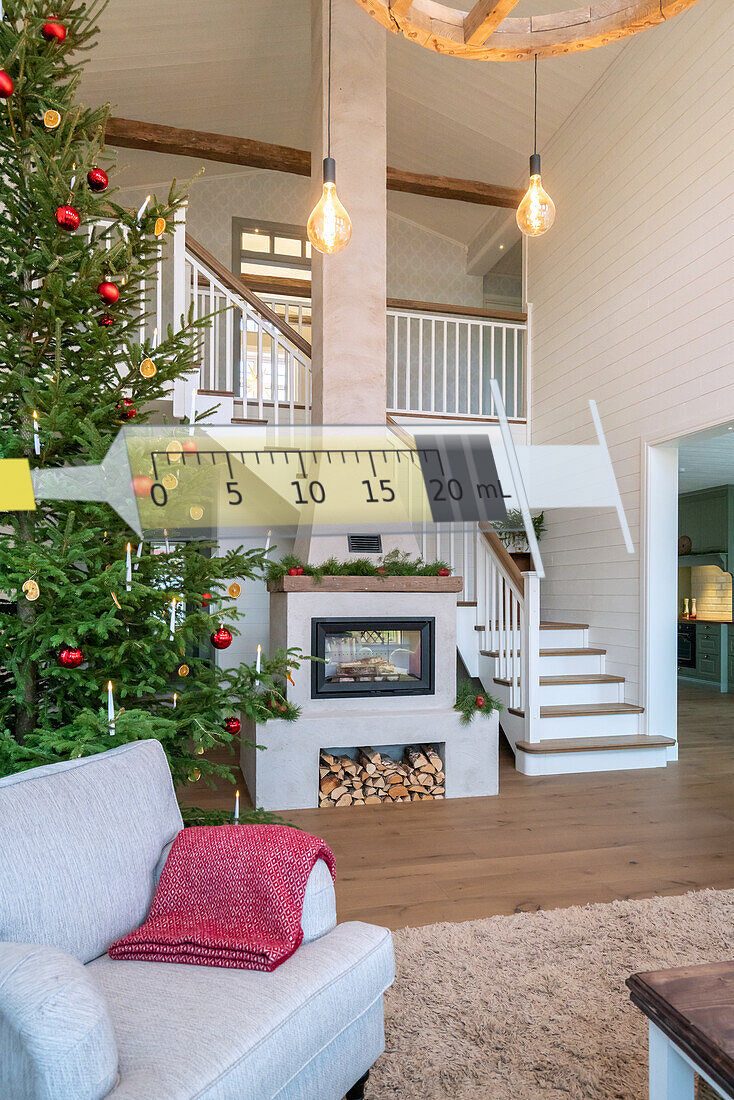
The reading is 18.5 mL
